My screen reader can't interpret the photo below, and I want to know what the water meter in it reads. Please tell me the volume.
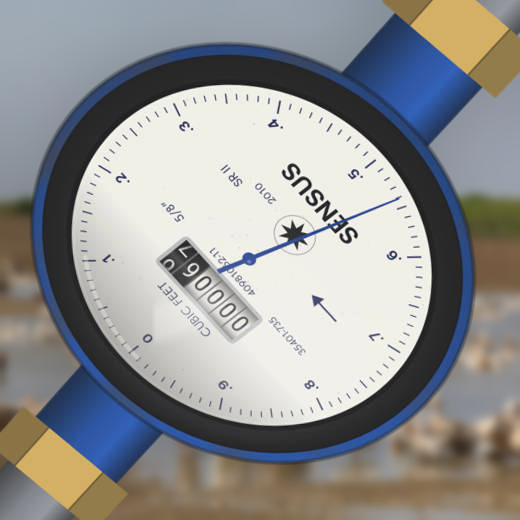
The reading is 66.54 ft³
